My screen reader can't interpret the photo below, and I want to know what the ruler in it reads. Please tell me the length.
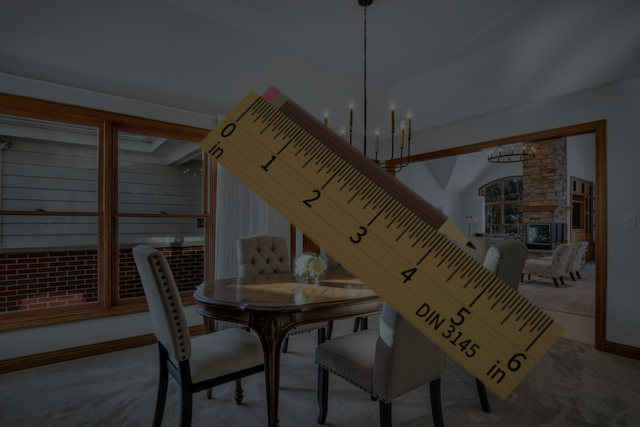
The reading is 4.5 in
